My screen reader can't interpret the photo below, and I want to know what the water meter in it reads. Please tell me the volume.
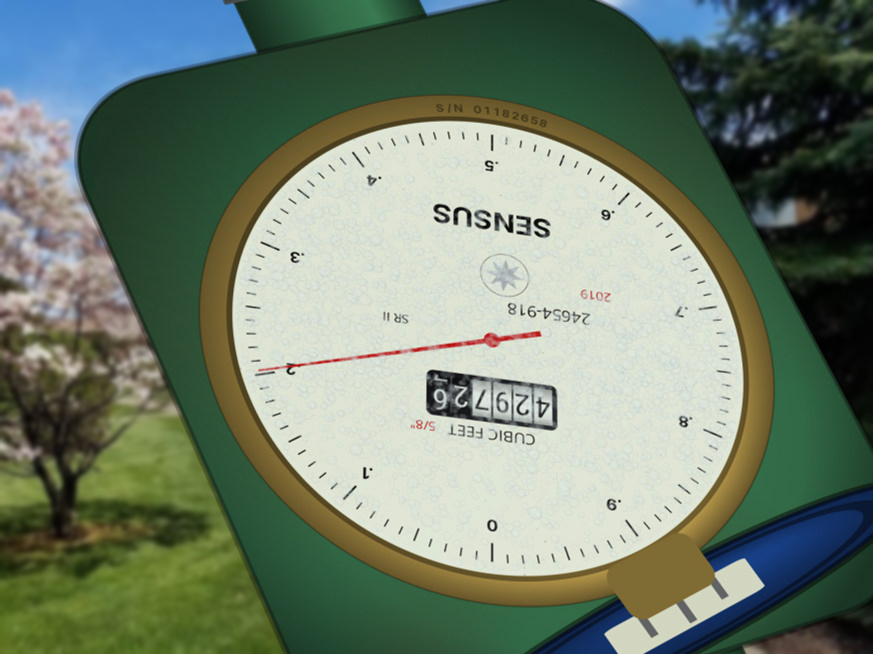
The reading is 429726.20 ft³
